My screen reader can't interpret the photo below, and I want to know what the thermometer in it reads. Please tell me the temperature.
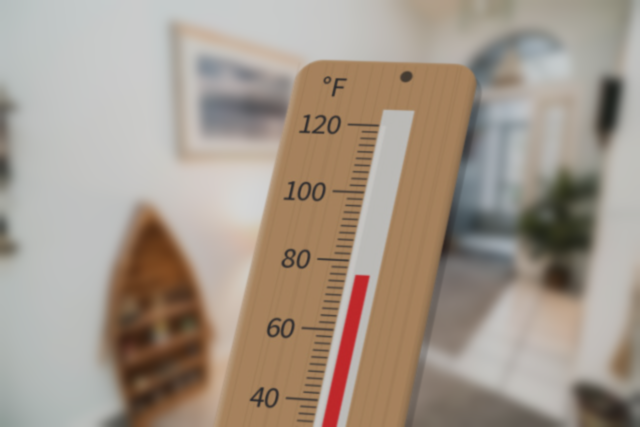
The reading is 76 °F
